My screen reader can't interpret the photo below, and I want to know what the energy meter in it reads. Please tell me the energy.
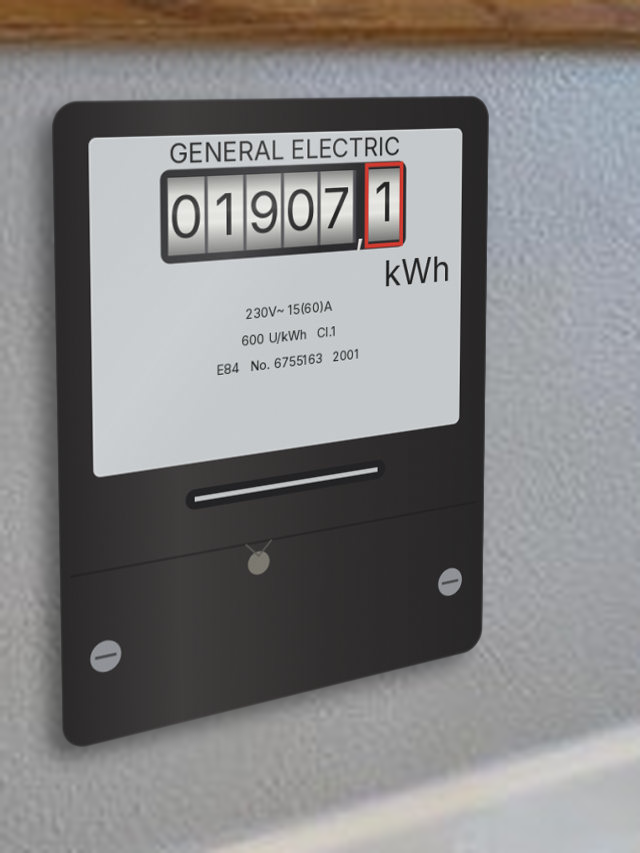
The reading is 1907.1 kWh
